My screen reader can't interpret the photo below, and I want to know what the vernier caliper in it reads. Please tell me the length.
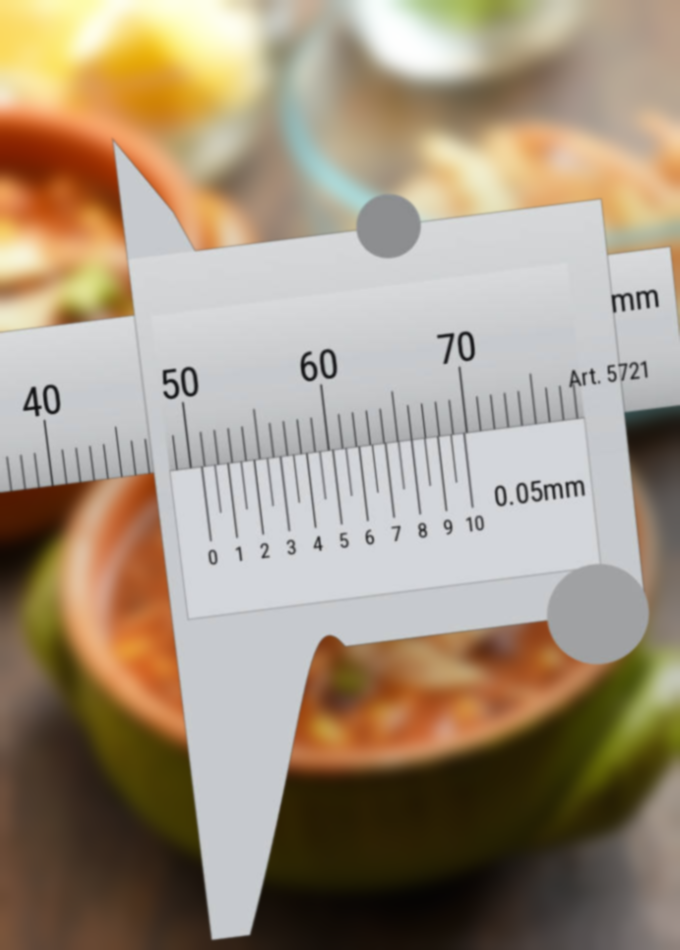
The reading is 50.8 mm
